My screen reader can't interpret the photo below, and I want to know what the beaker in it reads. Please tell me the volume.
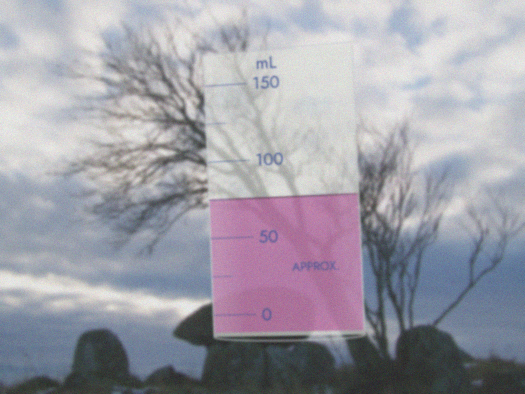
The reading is 75 mL
